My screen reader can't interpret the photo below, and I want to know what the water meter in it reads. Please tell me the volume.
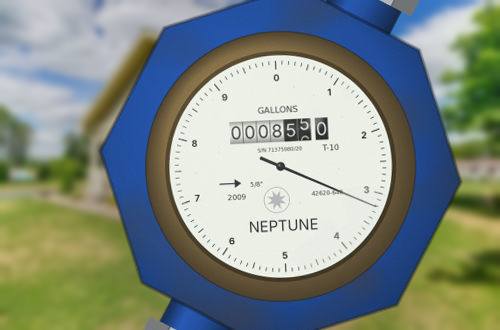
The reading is 8553.2 gal
